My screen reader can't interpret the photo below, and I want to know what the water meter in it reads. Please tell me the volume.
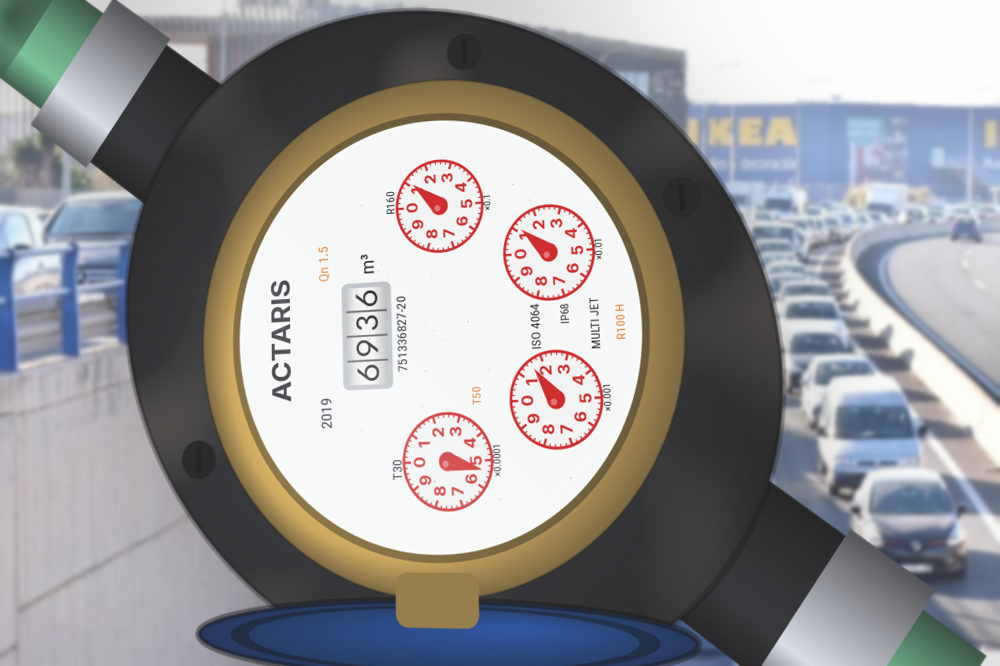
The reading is 6936.1115 m³
